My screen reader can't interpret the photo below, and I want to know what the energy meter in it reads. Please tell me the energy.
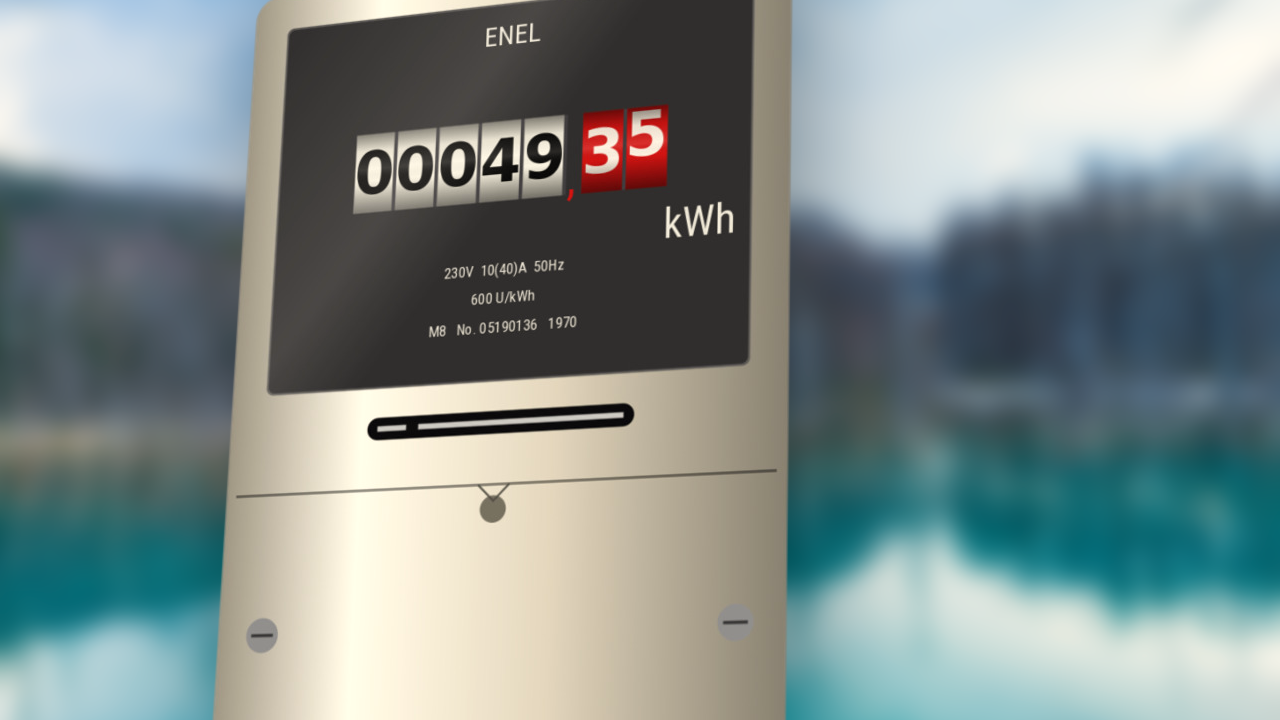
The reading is 49.35 kWh
